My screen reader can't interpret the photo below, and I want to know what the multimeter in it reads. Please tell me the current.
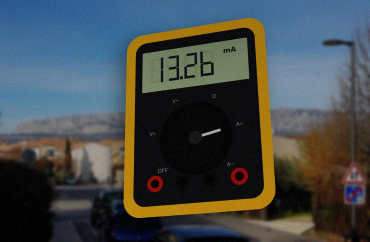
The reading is 13.26 mA
